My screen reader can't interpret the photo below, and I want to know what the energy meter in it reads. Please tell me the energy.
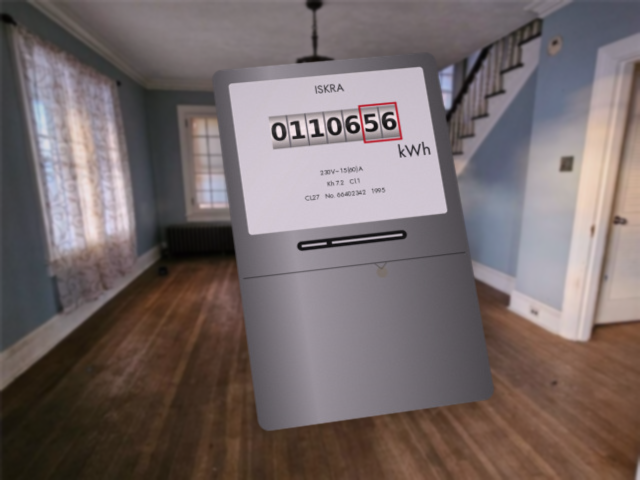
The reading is 1106.56 kWh
